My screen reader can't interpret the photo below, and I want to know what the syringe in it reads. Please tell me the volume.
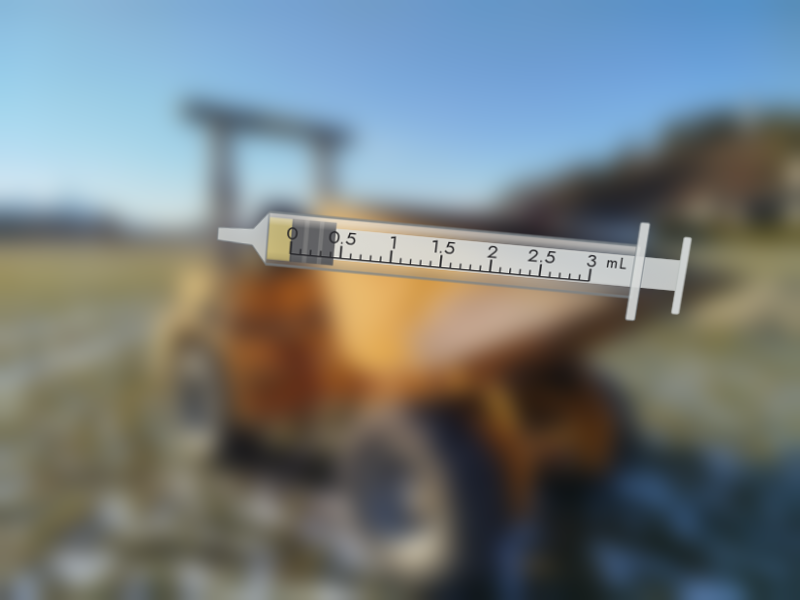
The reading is 0 mL
